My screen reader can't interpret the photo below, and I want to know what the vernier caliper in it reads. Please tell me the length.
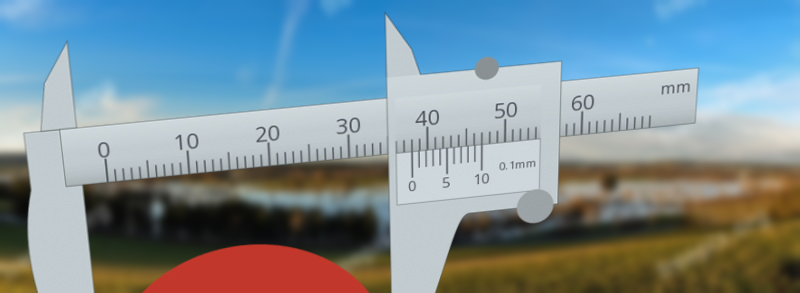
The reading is 38.0 mm
